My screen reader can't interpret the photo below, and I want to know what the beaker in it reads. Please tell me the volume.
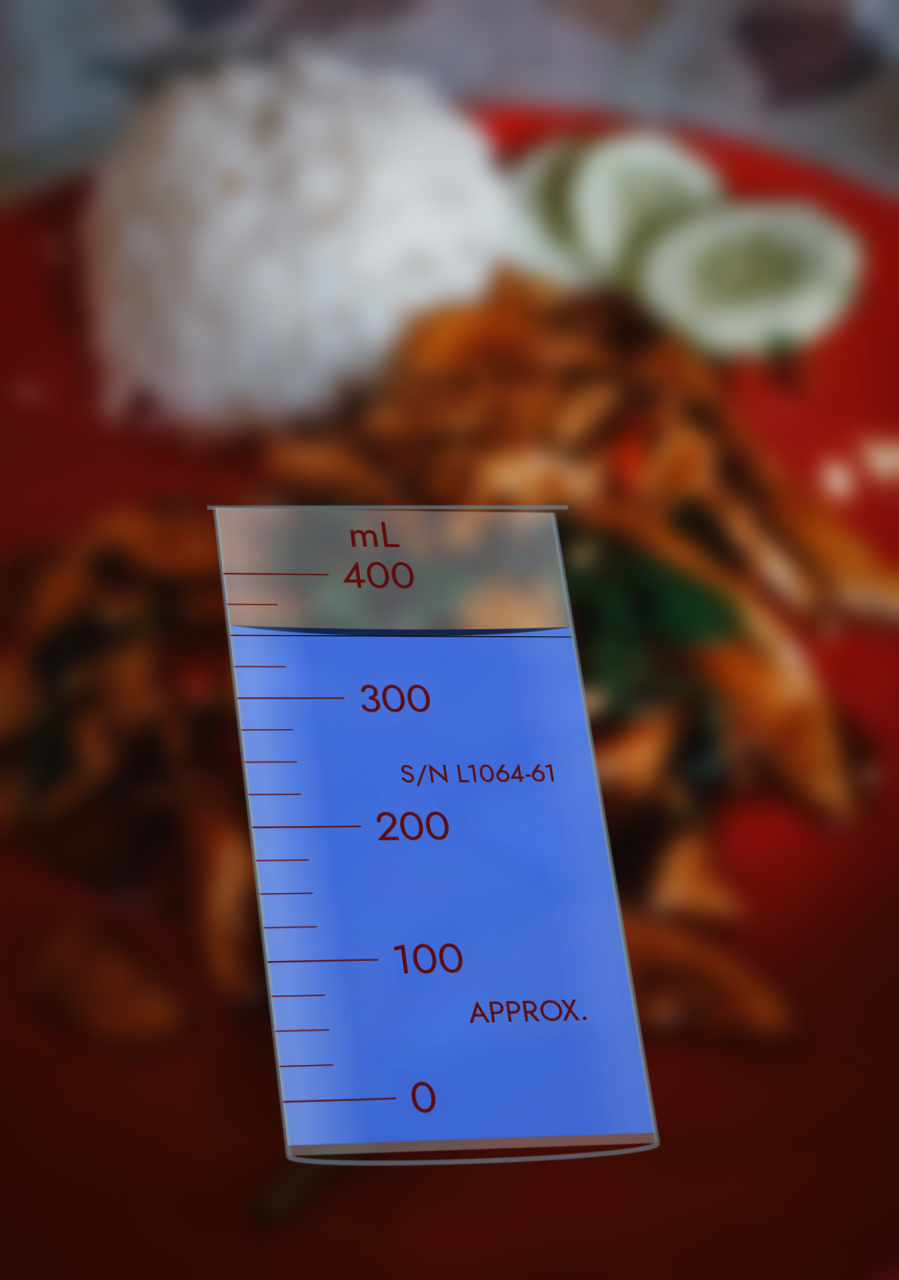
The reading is 350 mL
